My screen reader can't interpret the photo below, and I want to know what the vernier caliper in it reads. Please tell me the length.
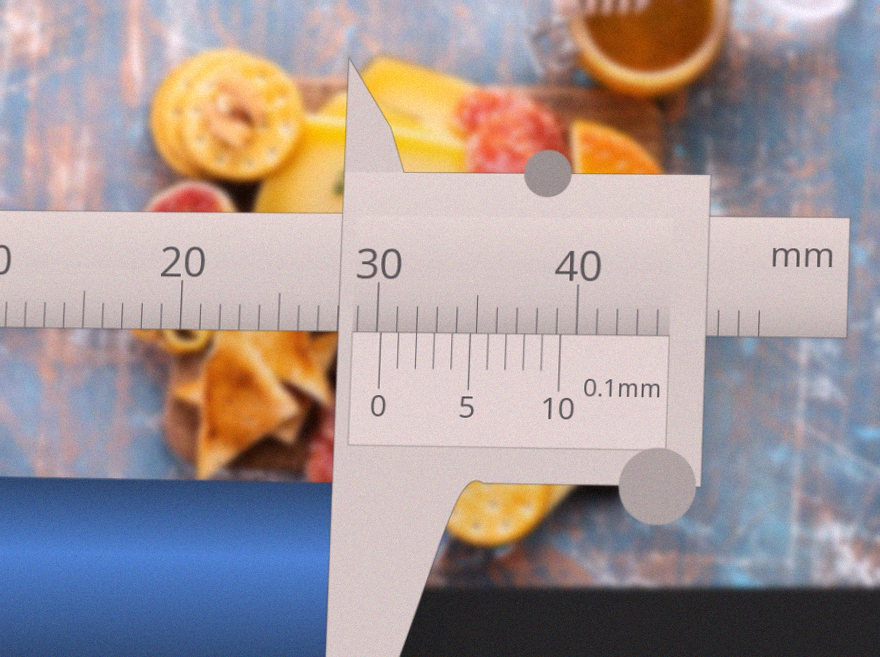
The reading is 30.2 mm
